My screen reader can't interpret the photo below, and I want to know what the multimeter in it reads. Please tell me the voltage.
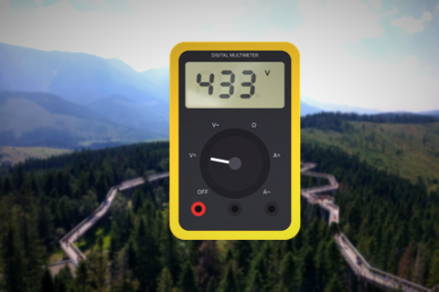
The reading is 433 V
